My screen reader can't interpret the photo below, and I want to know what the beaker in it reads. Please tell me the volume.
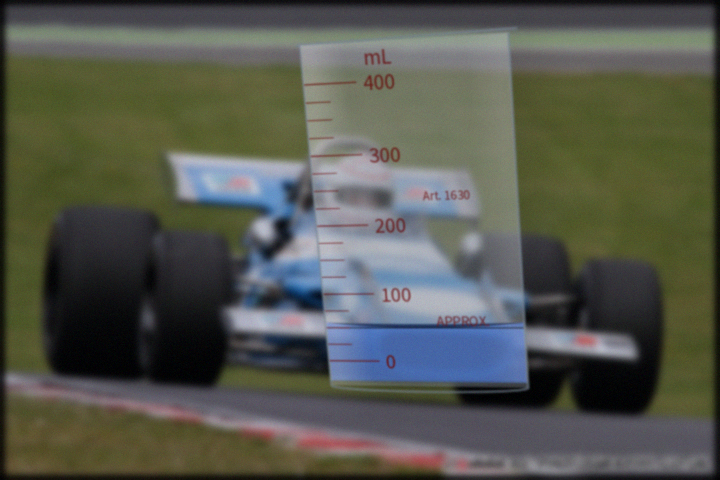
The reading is 50 mL
